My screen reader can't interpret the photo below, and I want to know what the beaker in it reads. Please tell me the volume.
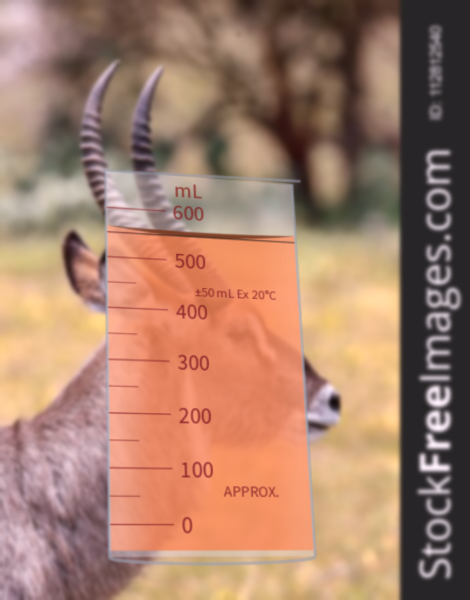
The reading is 550 mL
